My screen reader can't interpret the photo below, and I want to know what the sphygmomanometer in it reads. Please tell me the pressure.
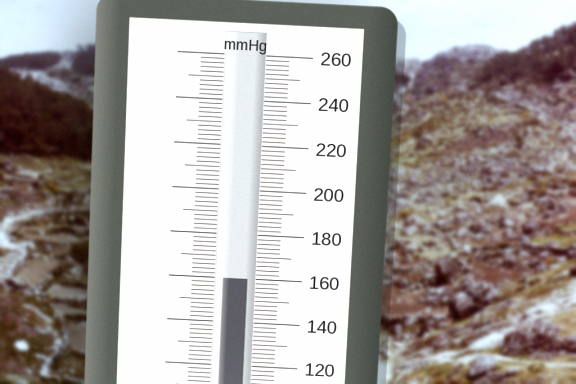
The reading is 160 mmHg
